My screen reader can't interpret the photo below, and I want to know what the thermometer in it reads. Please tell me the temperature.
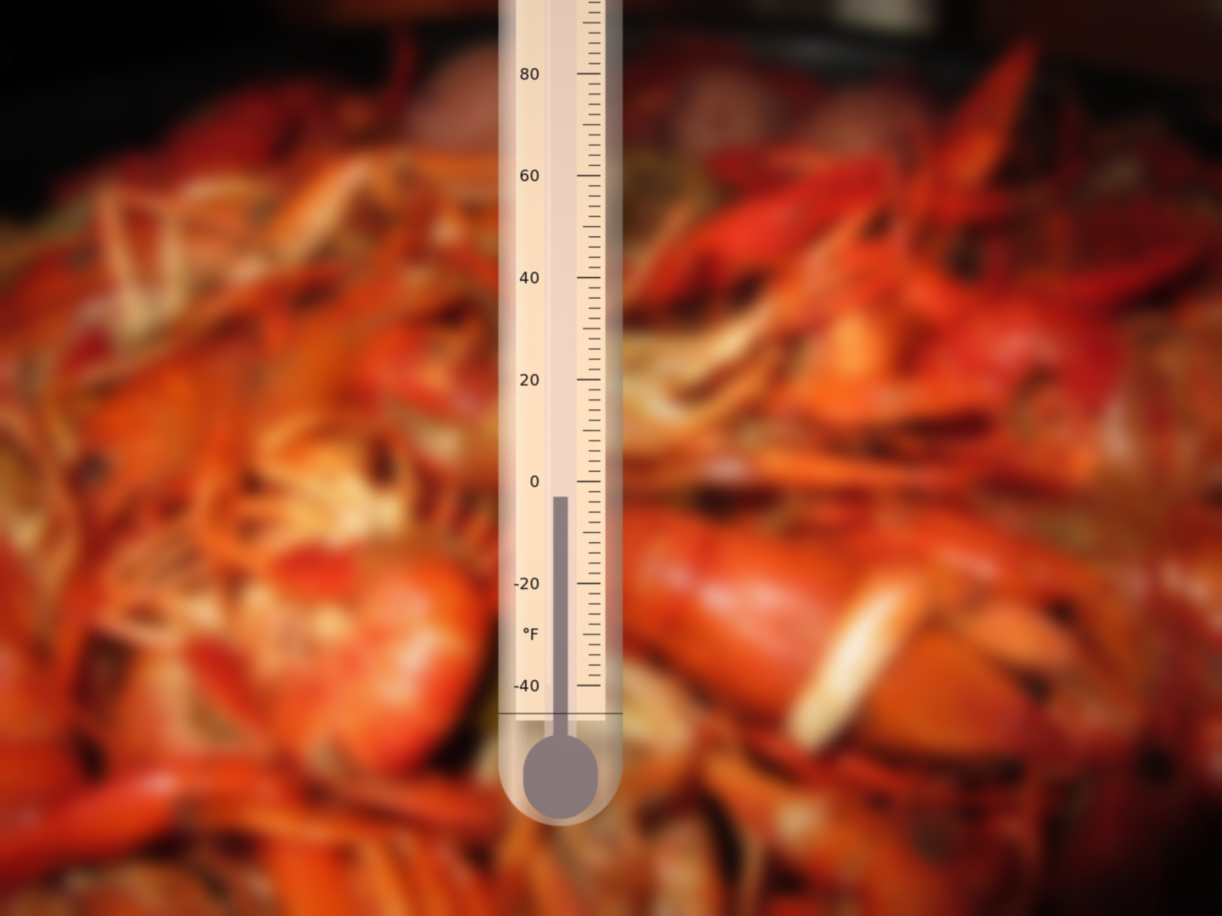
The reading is -3 °F
